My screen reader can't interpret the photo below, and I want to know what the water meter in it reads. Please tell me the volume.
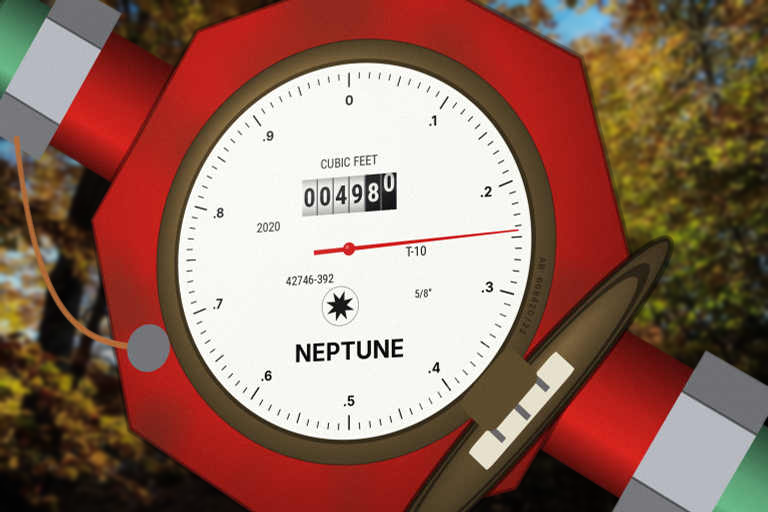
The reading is 4980.24 ft³
